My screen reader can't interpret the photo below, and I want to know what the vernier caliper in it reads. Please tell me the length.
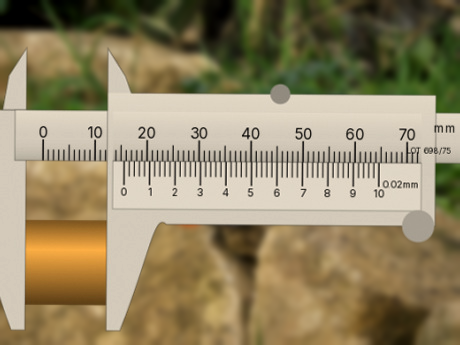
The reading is 15.6 mm
